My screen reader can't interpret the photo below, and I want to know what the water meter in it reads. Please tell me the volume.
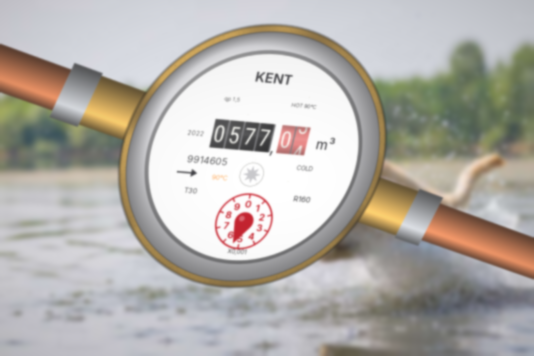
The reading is 577.035 m³
